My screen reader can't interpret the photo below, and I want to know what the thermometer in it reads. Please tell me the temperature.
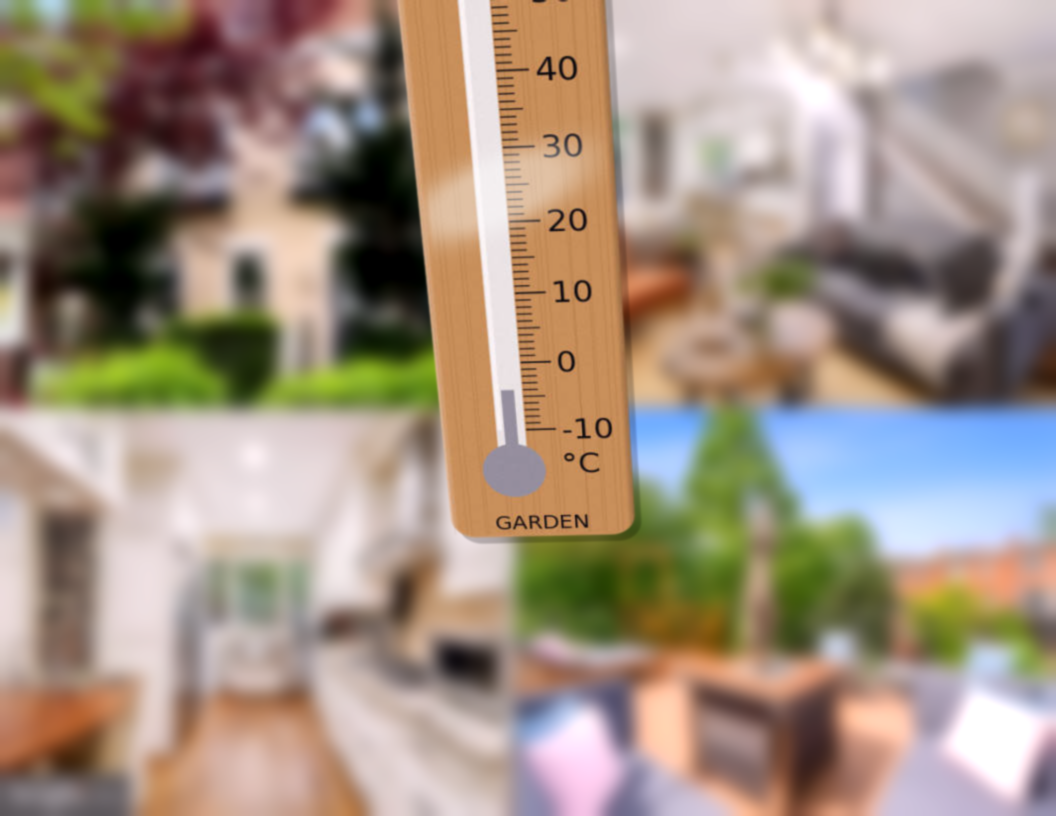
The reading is -4 °C
